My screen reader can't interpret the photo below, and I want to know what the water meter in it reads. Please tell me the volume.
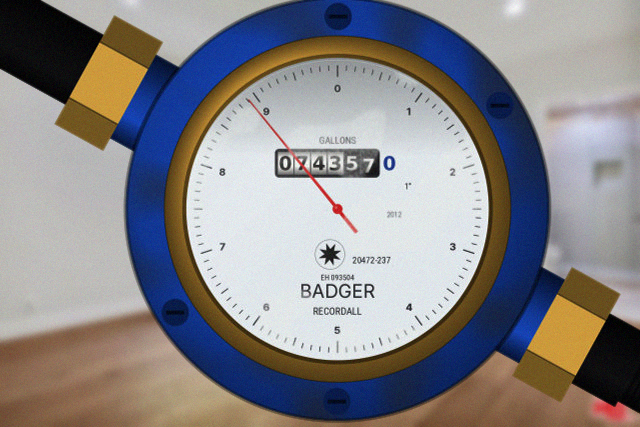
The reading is 743568.9 gal
